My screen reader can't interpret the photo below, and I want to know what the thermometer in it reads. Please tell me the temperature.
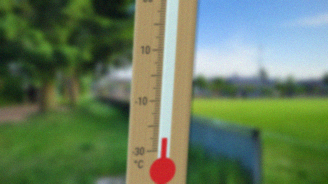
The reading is -25 °C
